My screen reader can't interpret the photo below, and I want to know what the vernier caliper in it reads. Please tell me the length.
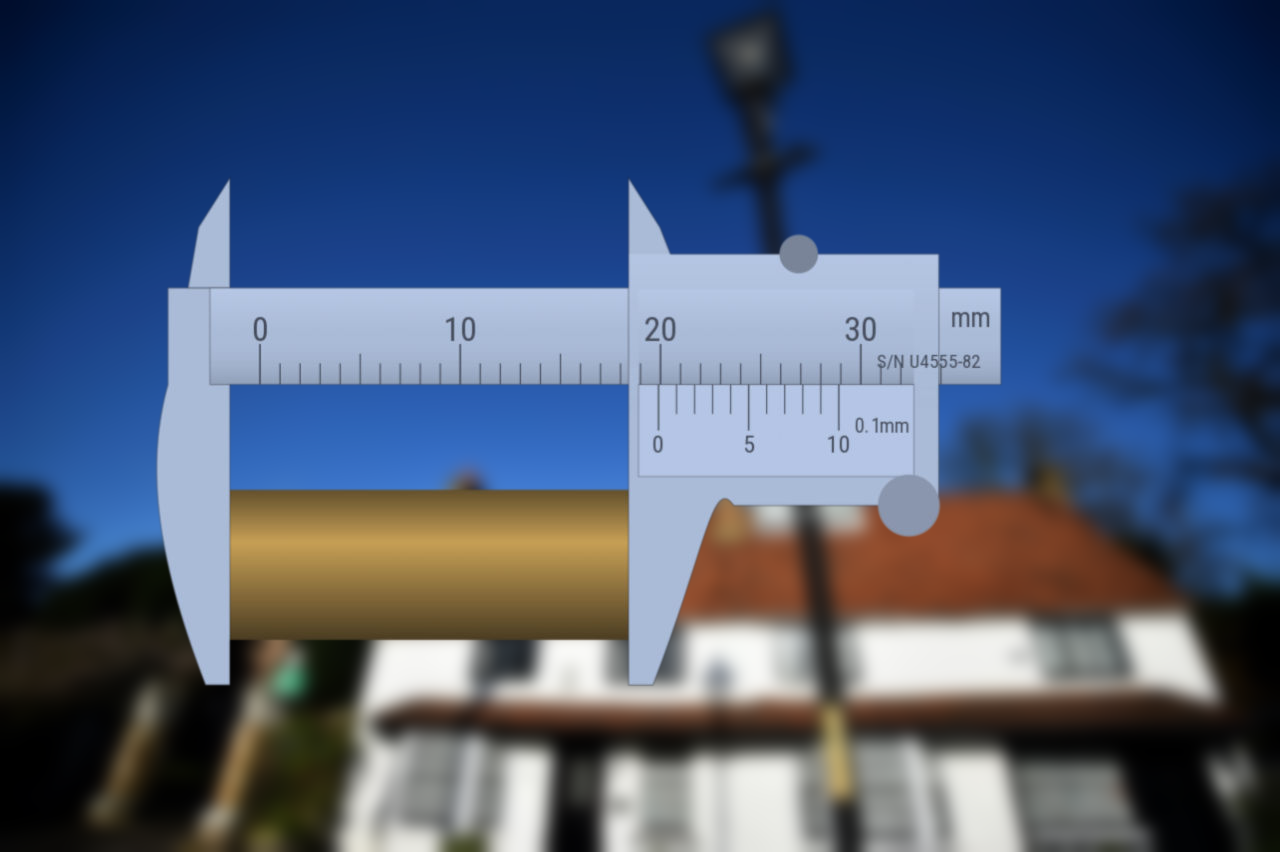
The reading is 19.9 mm
